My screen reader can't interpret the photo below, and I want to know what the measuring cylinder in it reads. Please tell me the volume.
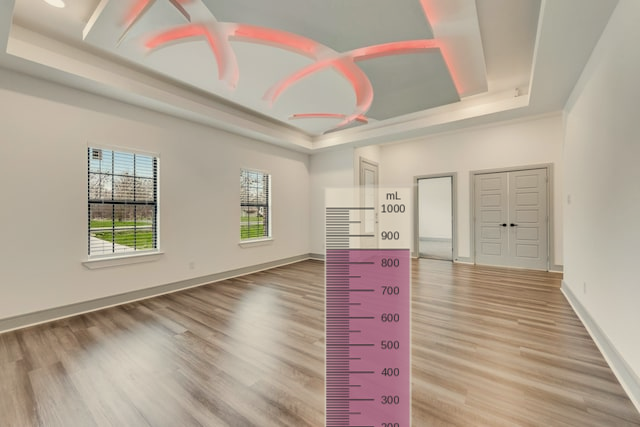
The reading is 850 mL
